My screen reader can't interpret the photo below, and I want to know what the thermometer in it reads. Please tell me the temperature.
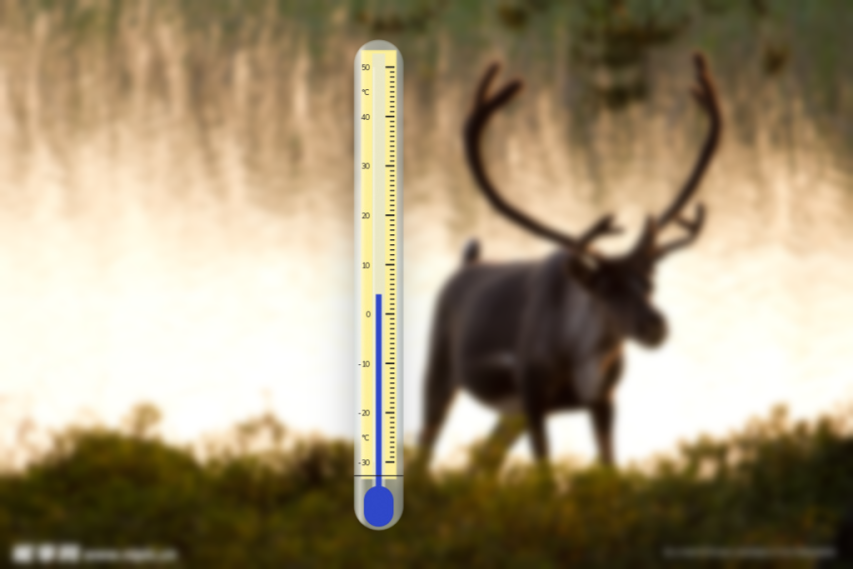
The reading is 4 °C
